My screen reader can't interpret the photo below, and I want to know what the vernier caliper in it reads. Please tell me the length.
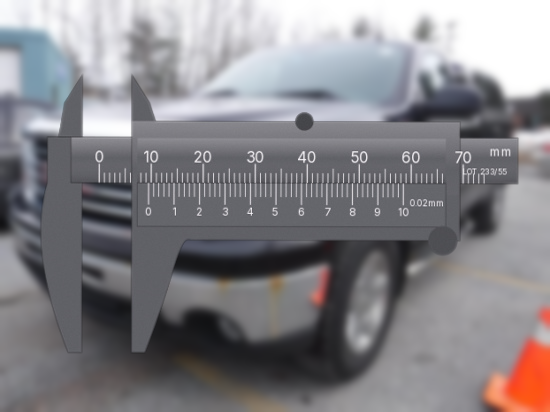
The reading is 9.5 mm
